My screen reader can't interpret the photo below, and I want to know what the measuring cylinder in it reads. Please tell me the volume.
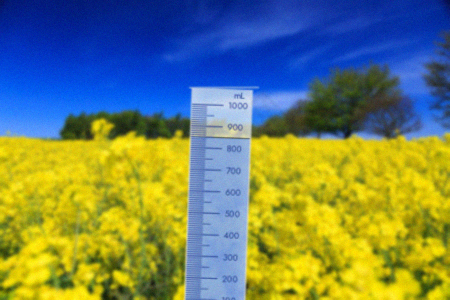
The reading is 850 mL
